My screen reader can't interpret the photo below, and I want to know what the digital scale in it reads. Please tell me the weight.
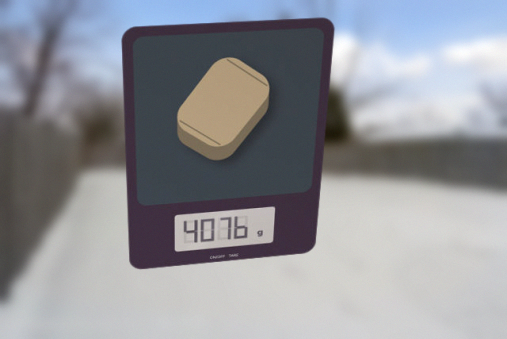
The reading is 4076 g
